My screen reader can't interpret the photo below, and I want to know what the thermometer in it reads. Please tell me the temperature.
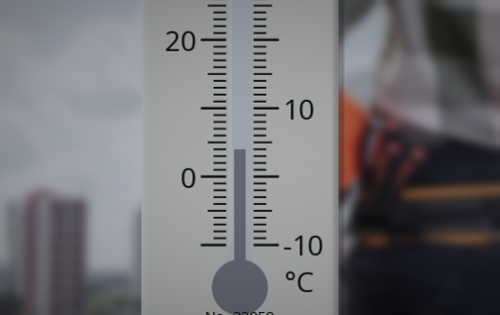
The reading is 4 °C
